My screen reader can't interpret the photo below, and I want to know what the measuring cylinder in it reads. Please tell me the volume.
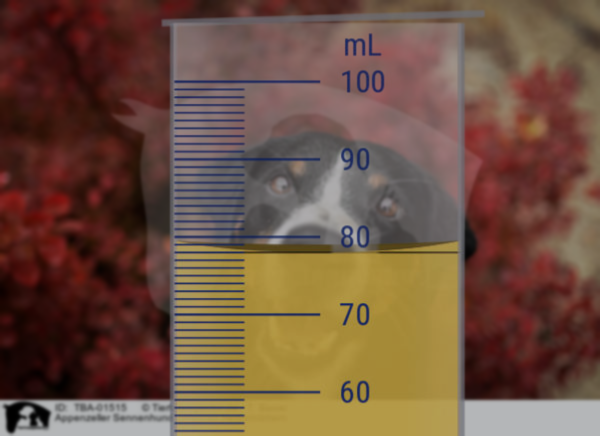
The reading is 78 mL
